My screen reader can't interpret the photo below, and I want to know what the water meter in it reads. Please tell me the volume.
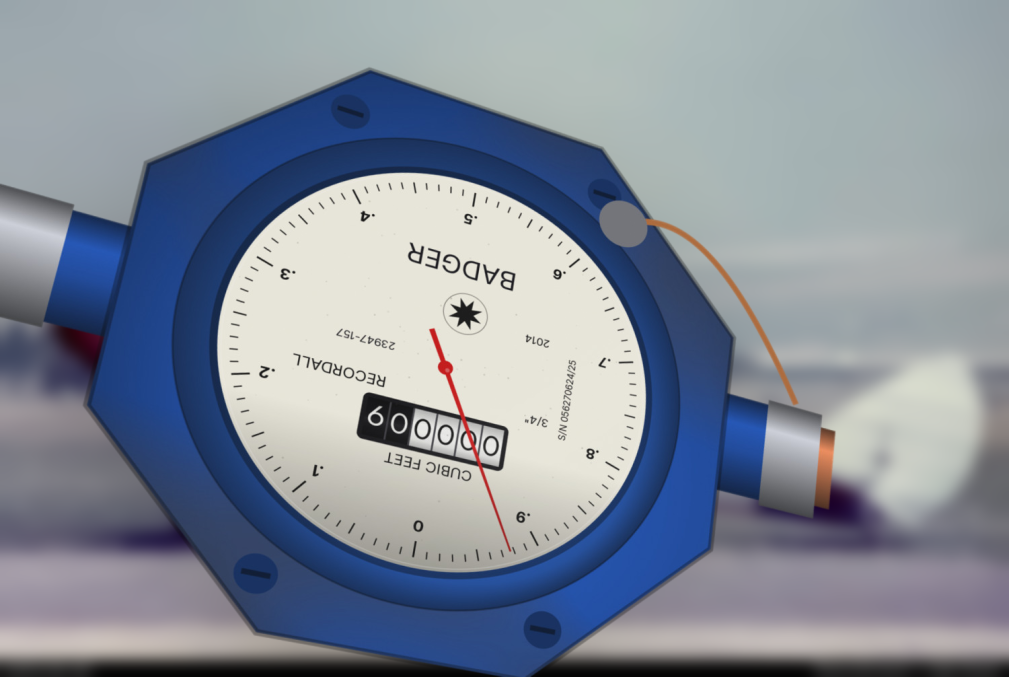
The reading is 8.92 ft³
